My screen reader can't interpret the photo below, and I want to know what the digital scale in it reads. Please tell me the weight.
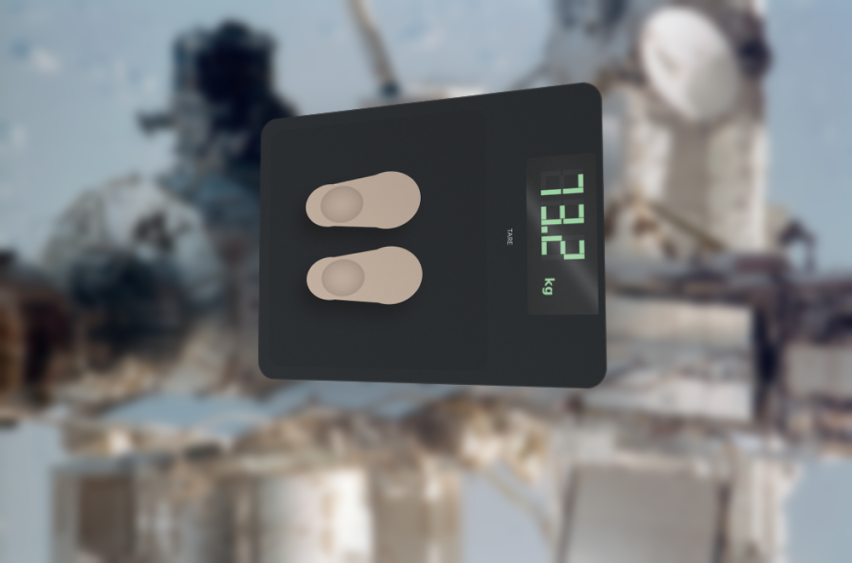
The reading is 73.2 kg
